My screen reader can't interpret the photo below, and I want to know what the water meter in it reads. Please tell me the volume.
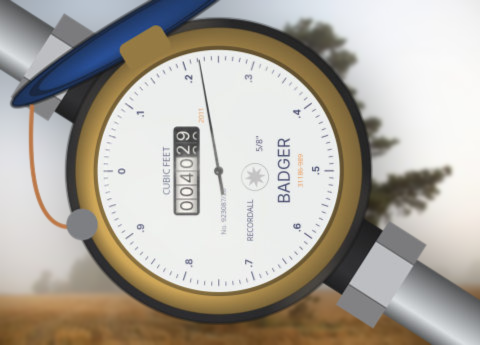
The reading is 4029.22 ft³
